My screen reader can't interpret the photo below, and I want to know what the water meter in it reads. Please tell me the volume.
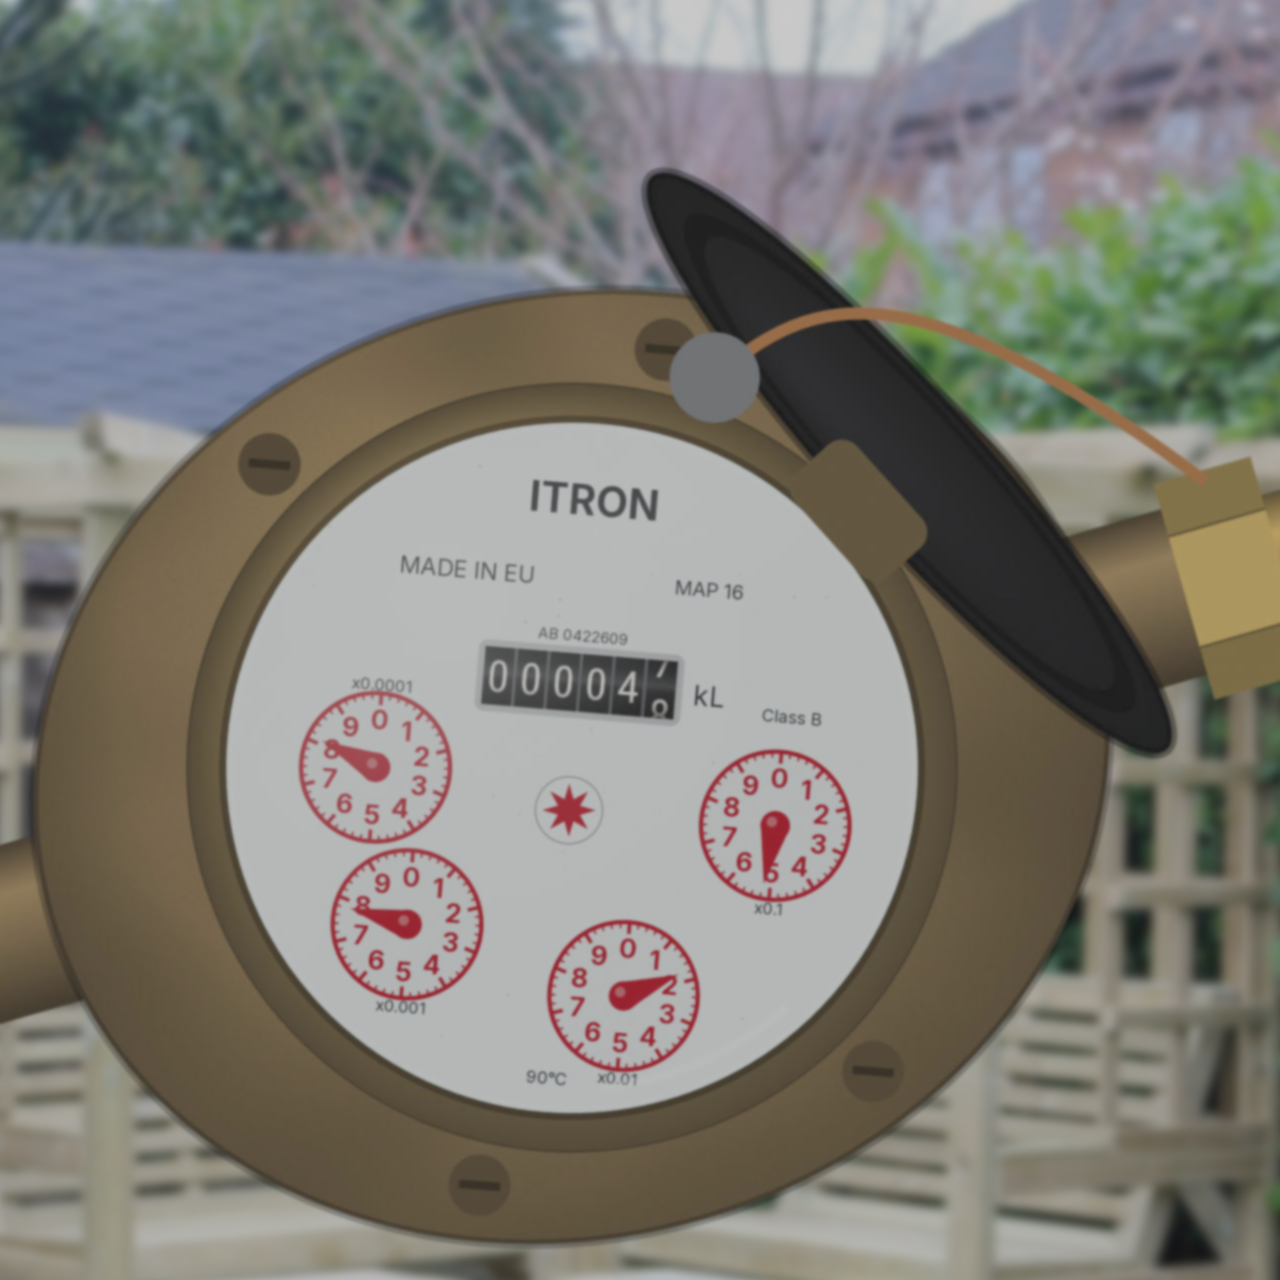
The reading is 47.5178 kL
